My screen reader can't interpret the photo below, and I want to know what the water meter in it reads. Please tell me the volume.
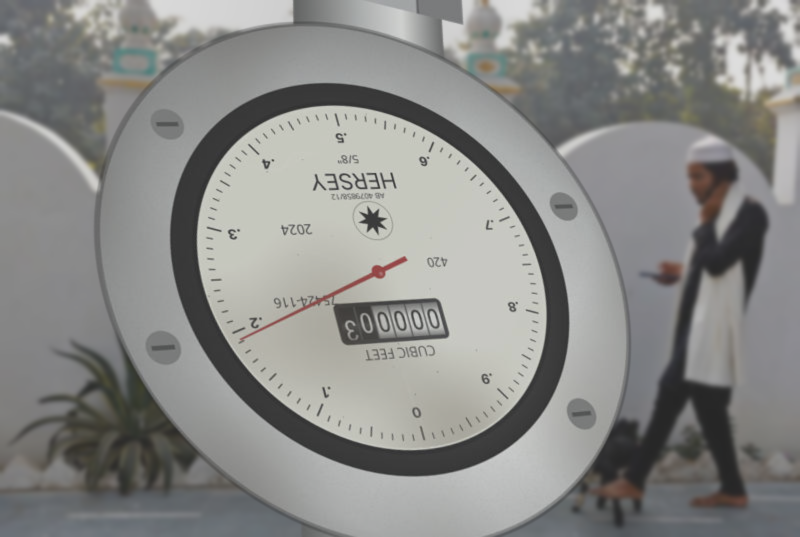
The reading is 3.19 ft³
